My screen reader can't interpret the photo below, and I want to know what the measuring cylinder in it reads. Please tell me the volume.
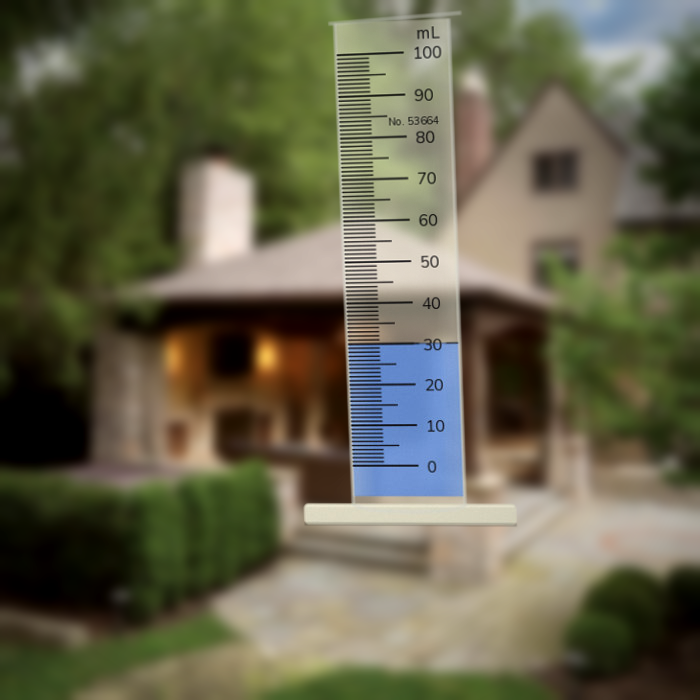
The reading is 30 mL
